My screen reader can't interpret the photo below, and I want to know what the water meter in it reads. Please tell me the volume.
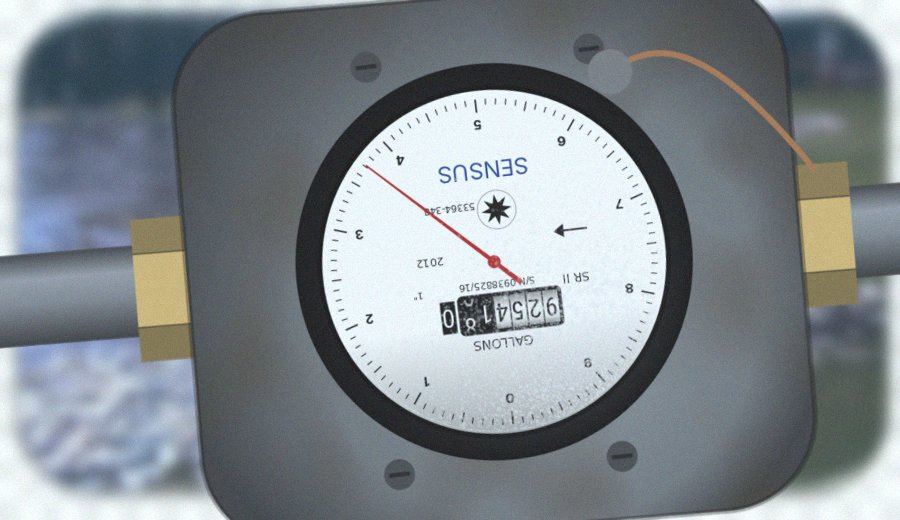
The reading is 9254183.7 gal
